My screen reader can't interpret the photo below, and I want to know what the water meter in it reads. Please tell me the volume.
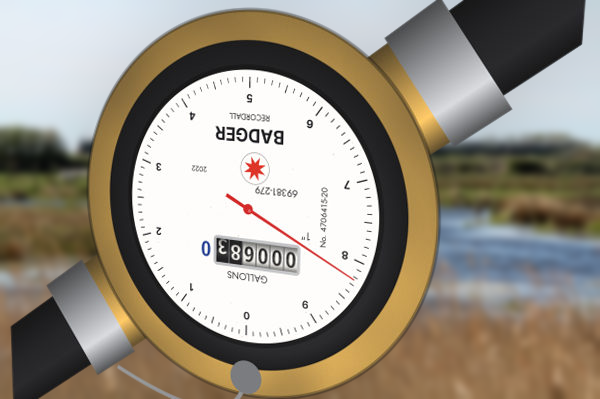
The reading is 6828.2 gal
